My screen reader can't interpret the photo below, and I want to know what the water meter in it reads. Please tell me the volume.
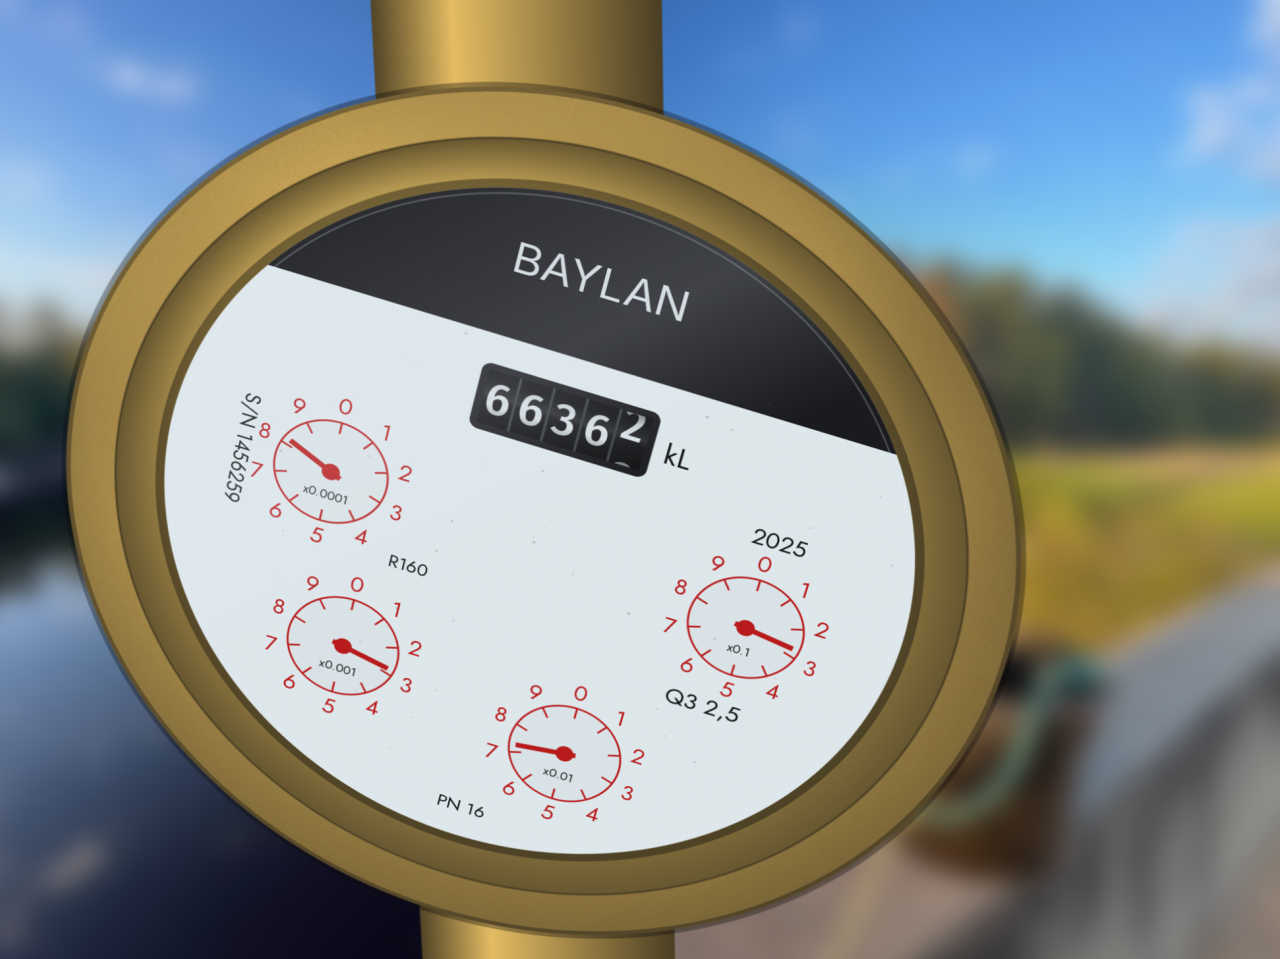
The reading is 66362.2728 kL
